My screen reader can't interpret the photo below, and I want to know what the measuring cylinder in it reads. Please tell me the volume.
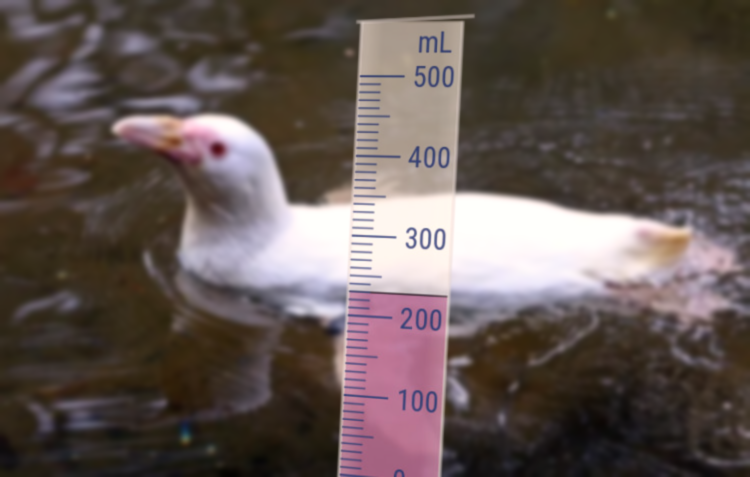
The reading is 230 mL
